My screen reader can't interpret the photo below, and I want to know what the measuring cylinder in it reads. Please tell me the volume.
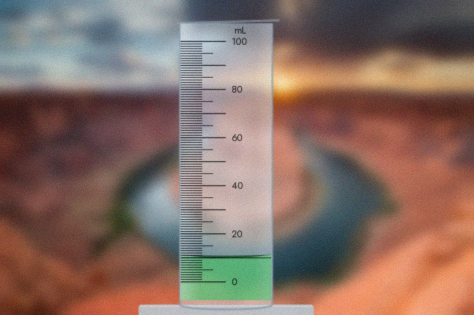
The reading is 10 mL
